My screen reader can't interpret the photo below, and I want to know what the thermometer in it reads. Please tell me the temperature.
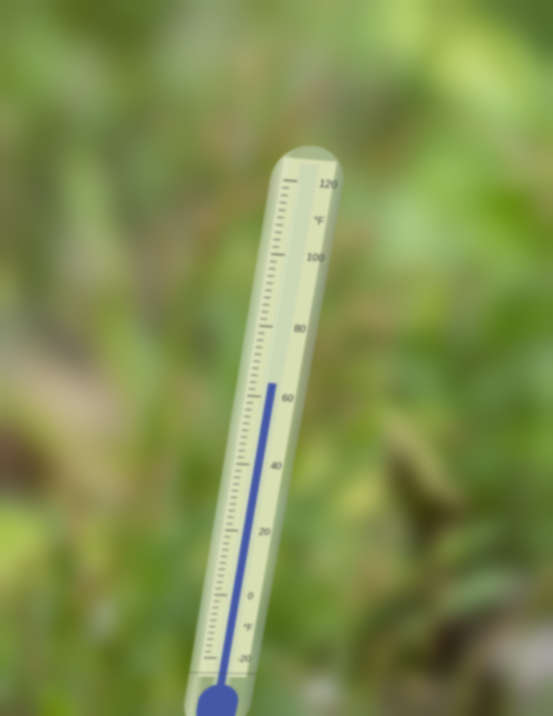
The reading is 64 °F
